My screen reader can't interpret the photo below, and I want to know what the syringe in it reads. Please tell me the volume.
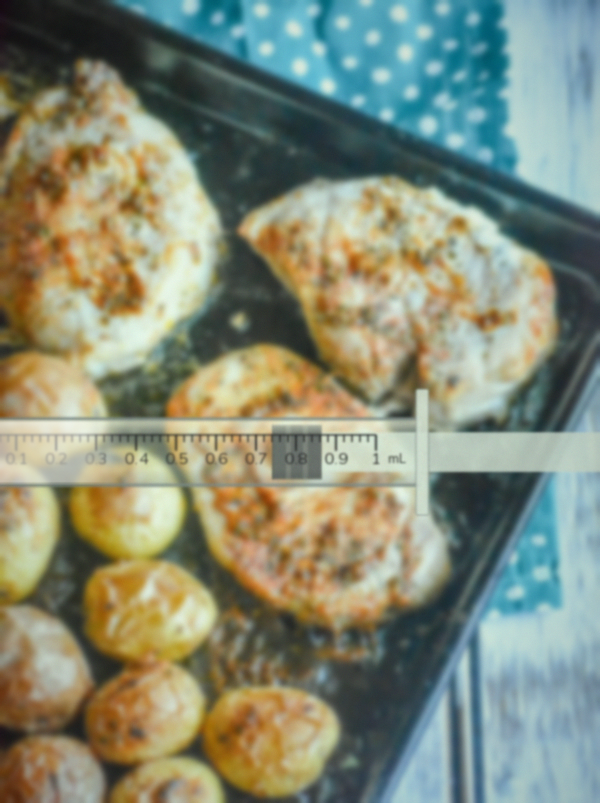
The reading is 0.74 mL
